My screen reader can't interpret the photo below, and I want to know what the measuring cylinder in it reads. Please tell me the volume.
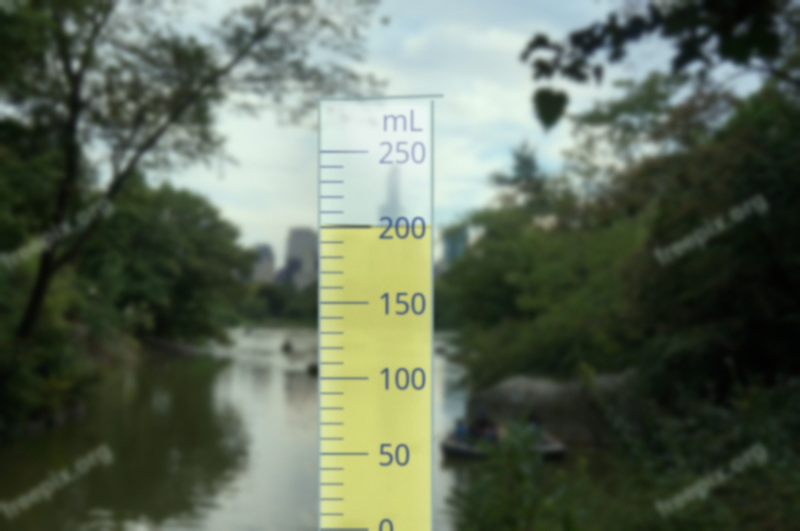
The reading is 200 mL
